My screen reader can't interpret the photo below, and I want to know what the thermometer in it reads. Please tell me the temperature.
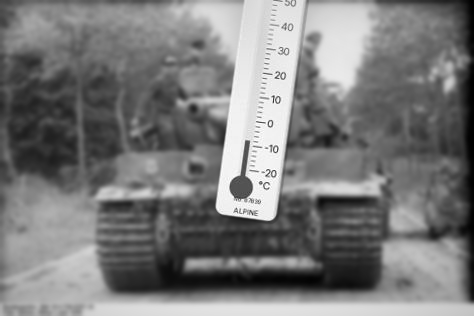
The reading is -8 °C
